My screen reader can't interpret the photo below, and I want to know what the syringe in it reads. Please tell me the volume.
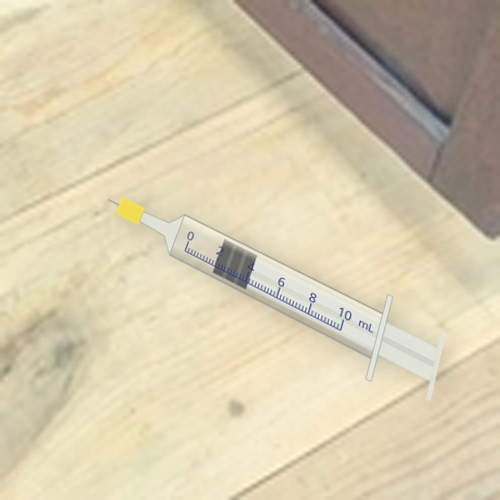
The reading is 2 mL
